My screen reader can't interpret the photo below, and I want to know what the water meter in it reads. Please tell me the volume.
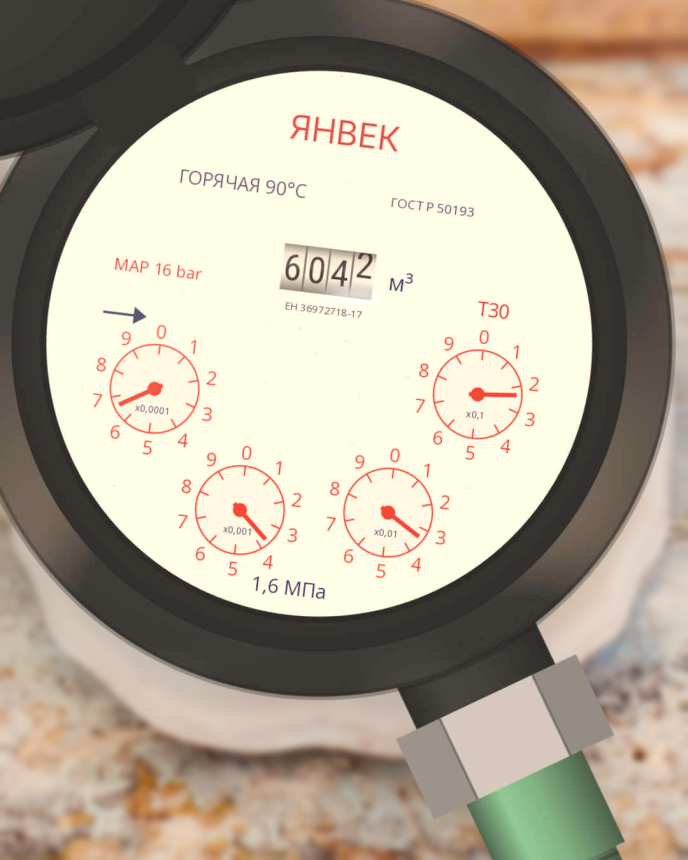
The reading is 6042.2336 m³
